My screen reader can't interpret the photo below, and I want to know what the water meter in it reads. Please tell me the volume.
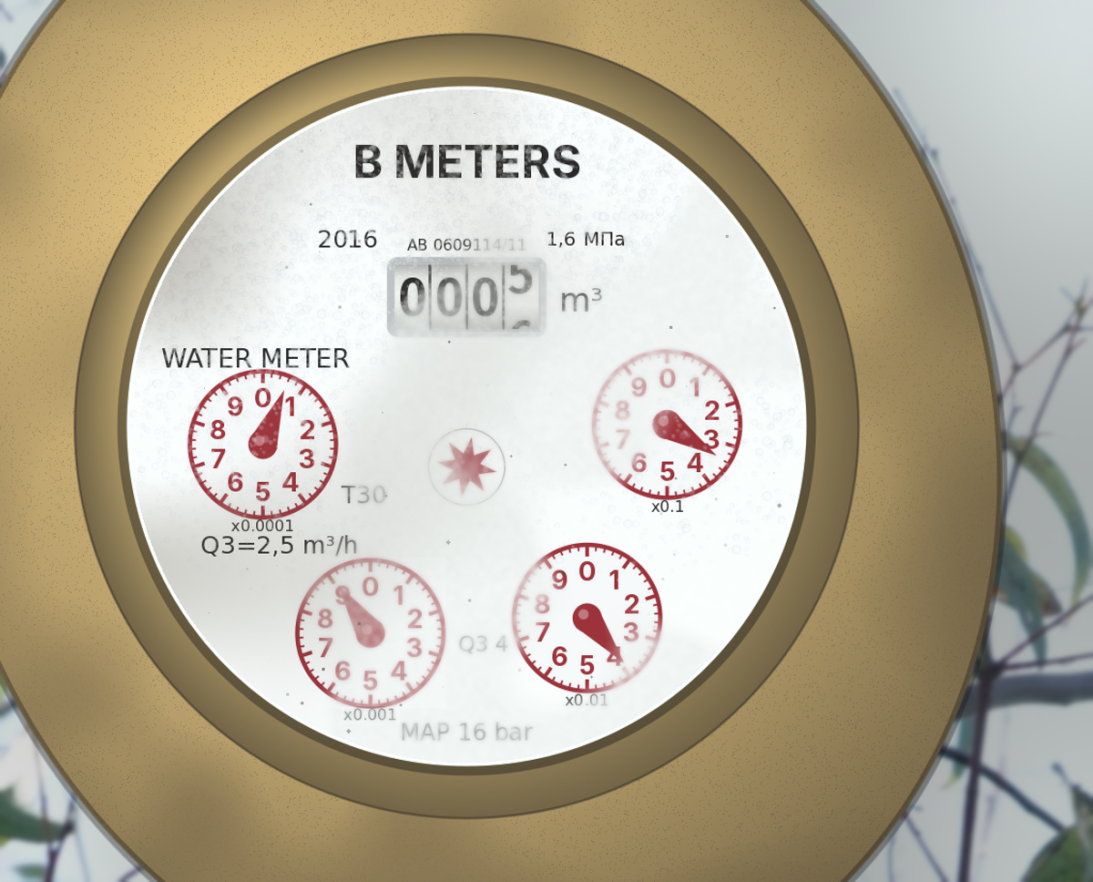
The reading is 5.3390 m³
